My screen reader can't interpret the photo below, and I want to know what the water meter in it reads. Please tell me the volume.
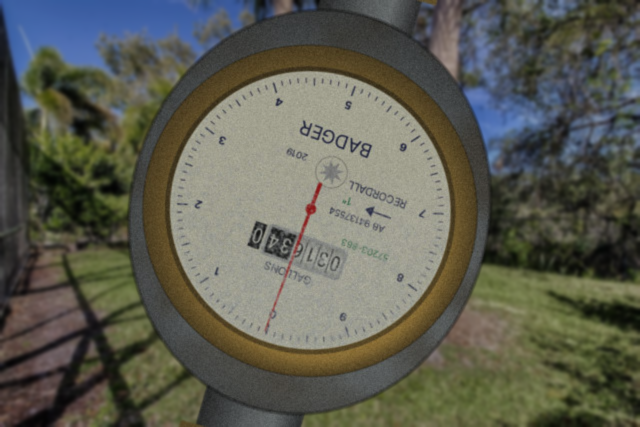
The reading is 316340.0 gal
